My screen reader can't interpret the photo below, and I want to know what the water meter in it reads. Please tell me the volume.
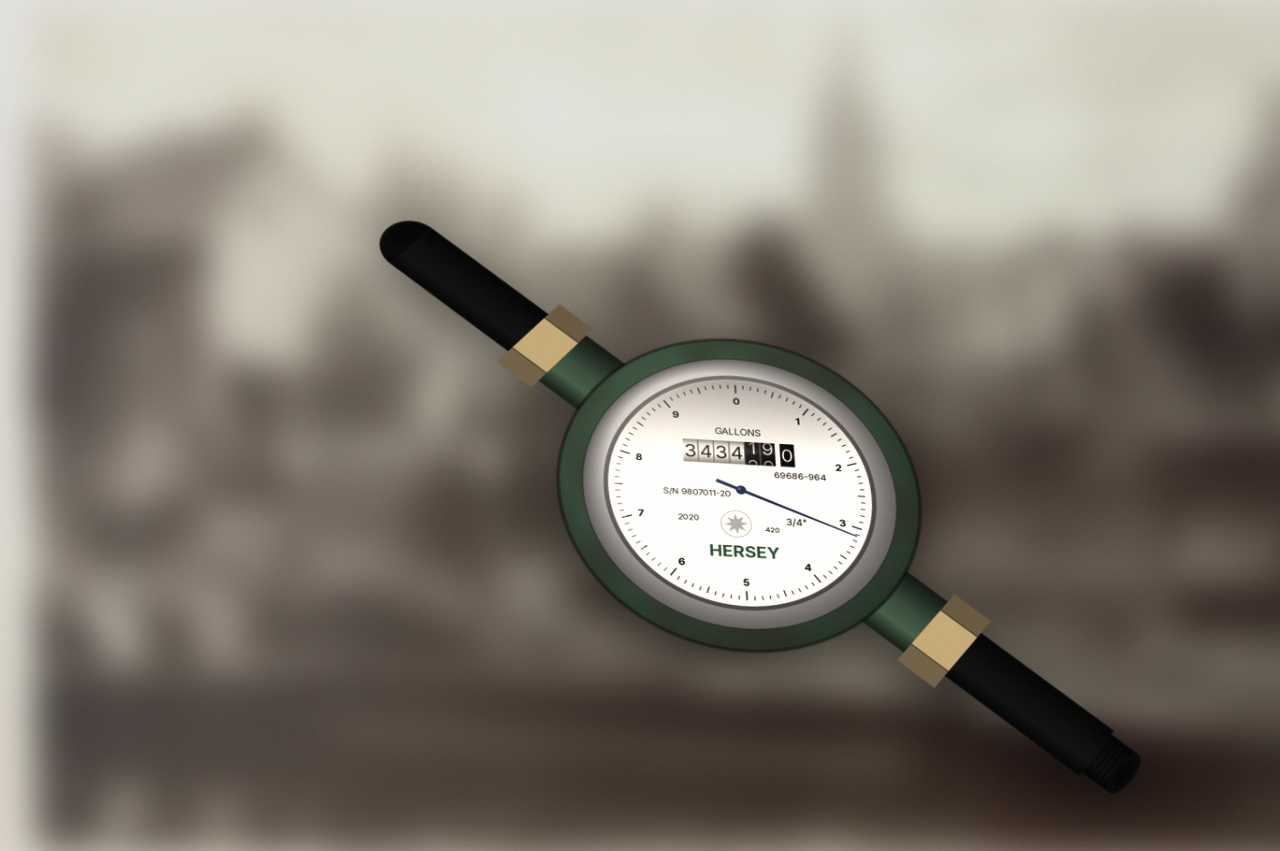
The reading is 3434193.1 gal
